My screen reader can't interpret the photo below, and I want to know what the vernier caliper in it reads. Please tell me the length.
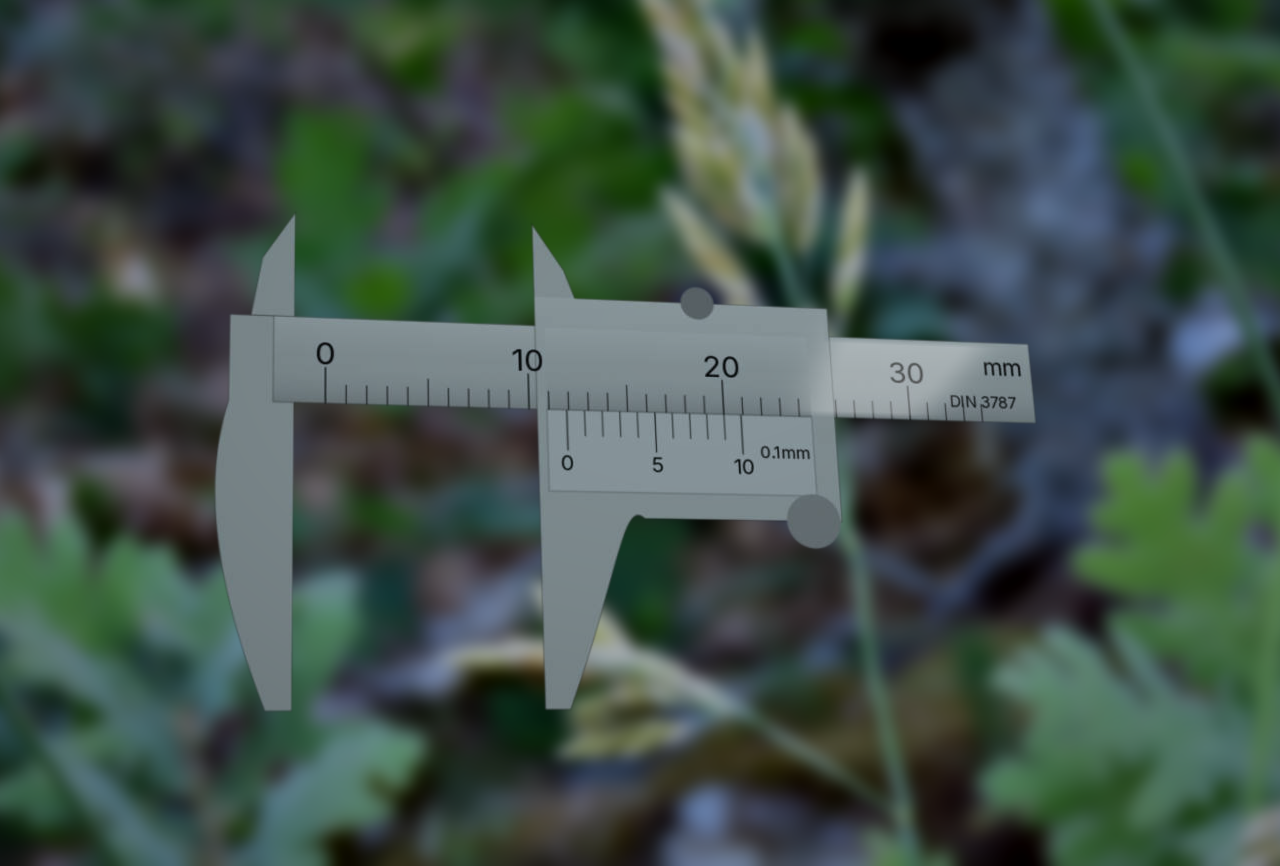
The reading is 11.9 mm
